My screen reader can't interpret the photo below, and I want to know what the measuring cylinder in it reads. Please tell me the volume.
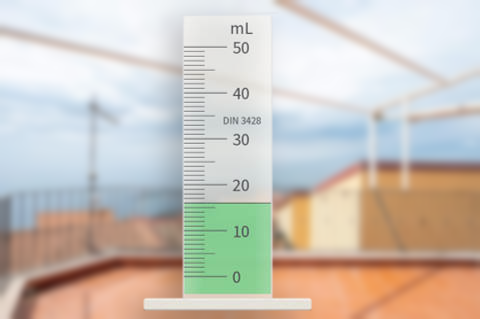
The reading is 16 mL
